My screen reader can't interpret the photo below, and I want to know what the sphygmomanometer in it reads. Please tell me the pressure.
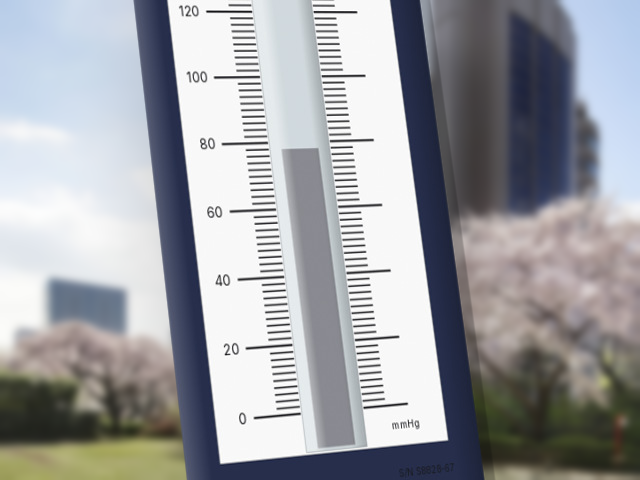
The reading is 78 mmHg
